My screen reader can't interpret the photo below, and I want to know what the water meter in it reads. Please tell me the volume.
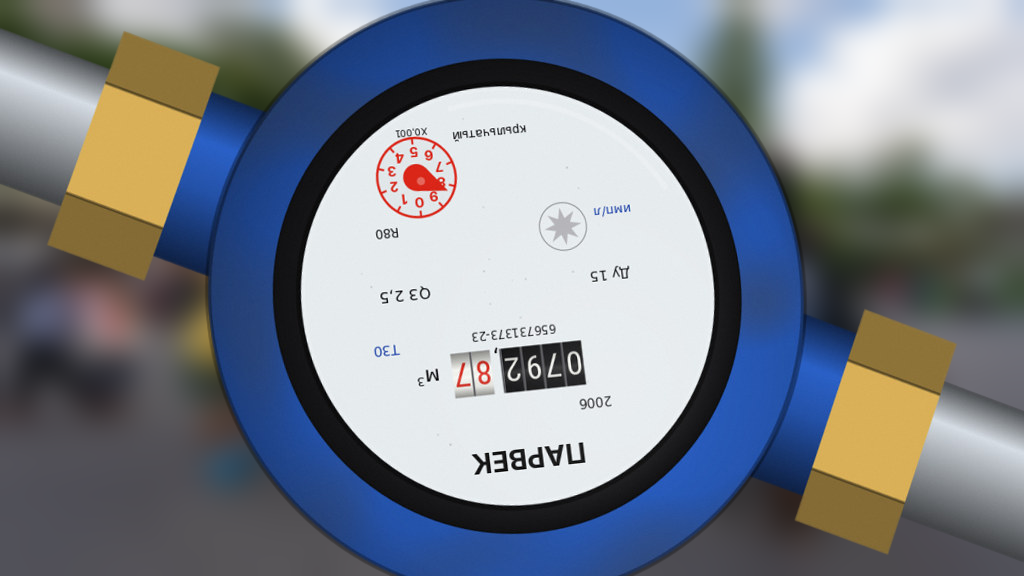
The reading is 792.878 m³
